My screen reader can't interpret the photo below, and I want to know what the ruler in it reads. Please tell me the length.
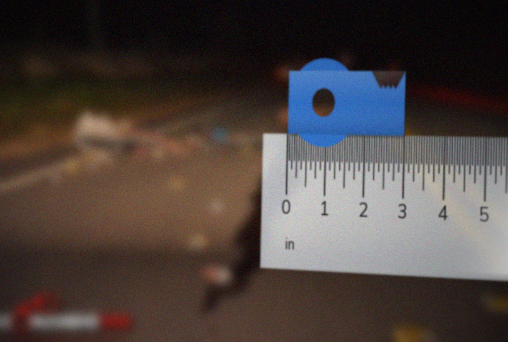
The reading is 3 in
